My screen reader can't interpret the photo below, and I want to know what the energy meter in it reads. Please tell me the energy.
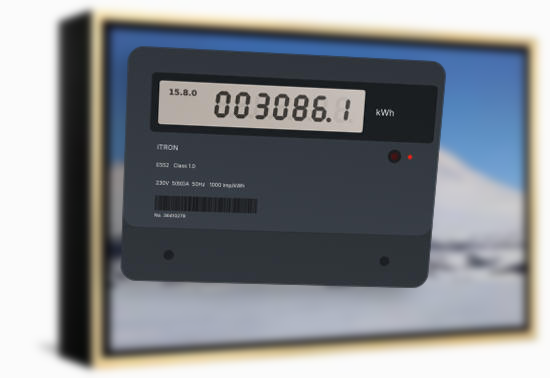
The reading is 3086.1 kWh
